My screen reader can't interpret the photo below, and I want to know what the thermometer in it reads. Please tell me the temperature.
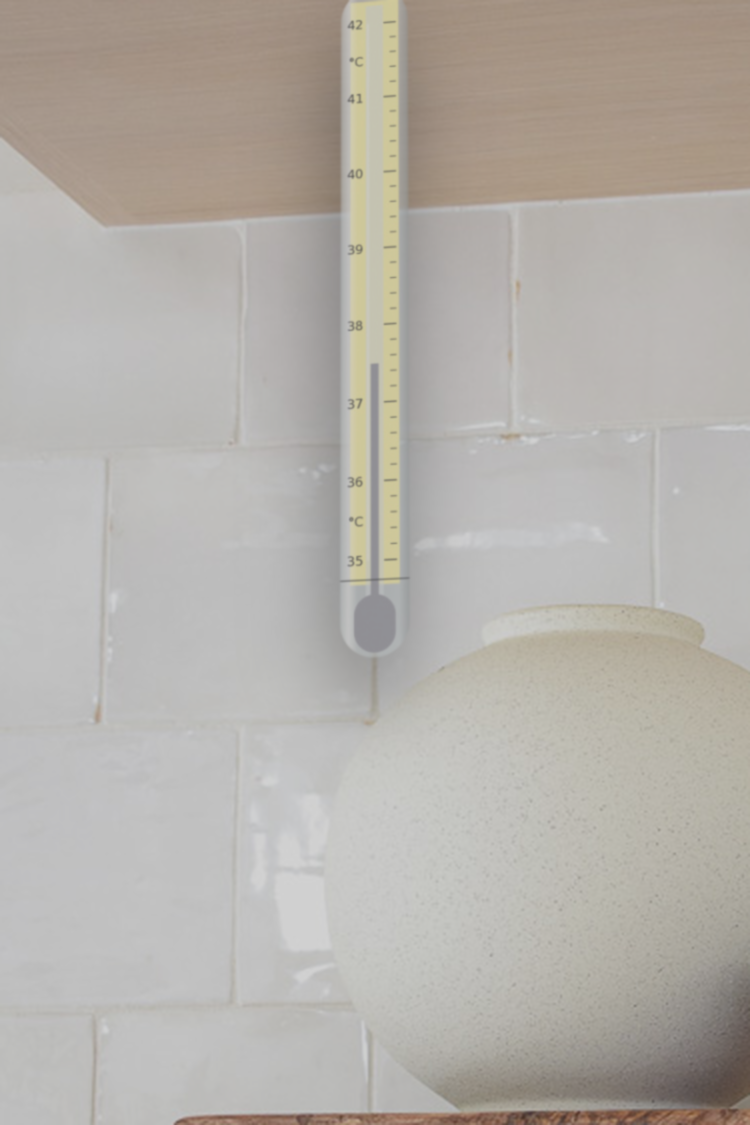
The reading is 37.5 °C
